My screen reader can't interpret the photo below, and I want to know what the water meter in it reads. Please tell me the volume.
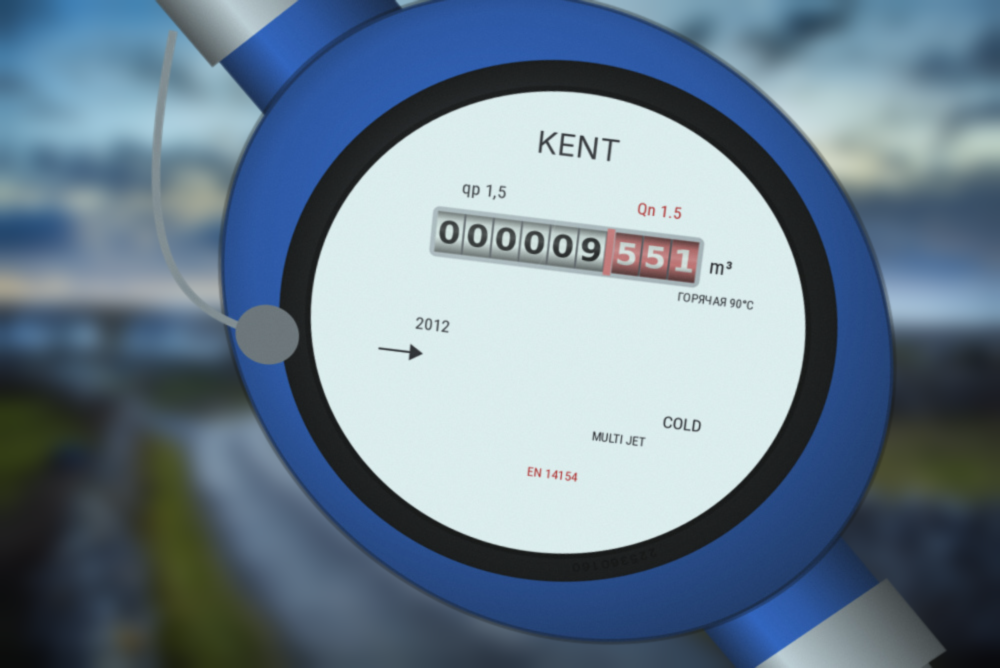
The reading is 9.551 m³
